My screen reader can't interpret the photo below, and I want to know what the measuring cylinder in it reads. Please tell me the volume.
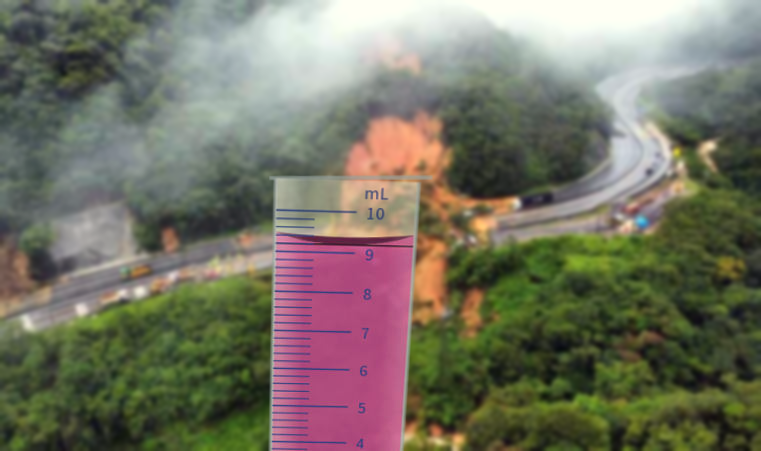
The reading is 9.2 mL
